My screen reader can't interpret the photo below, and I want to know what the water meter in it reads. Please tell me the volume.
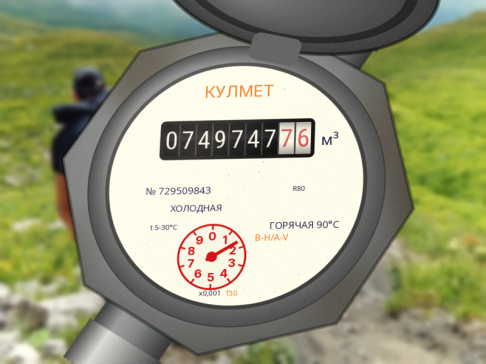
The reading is 749747.761 m³
